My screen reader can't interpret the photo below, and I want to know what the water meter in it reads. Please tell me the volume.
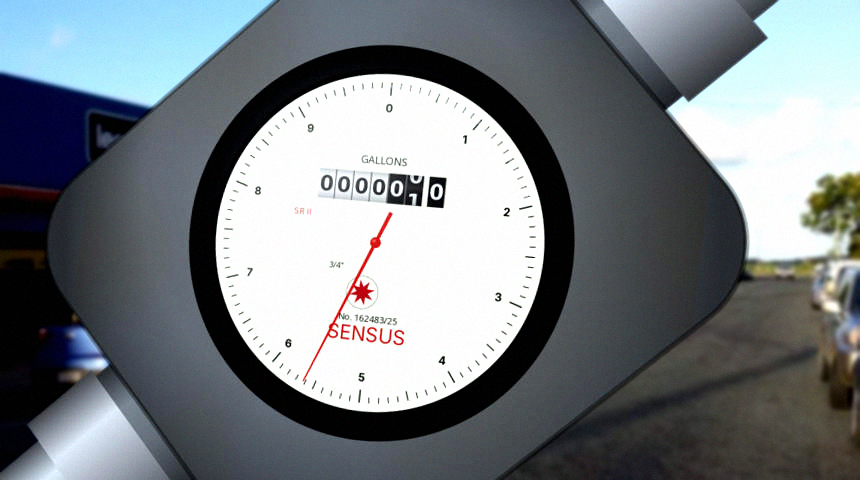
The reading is 5.6 gal
